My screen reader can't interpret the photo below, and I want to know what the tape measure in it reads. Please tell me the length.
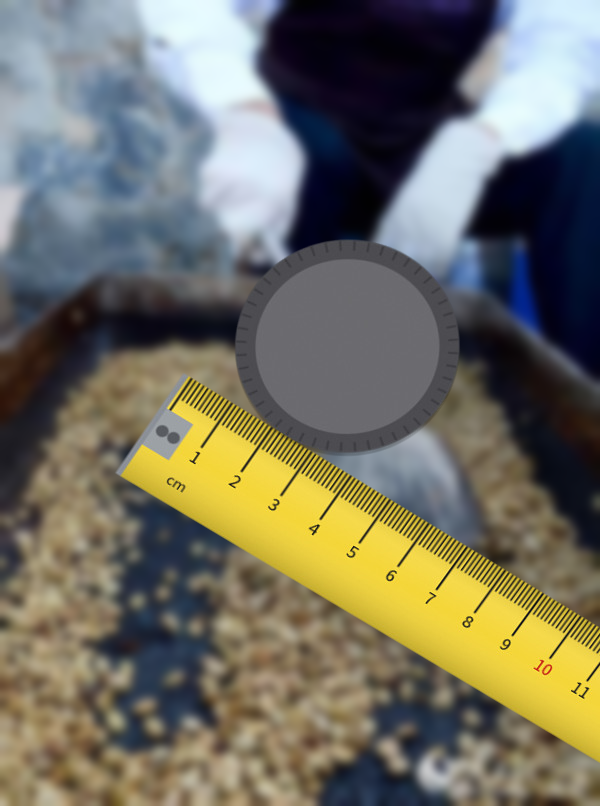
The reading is 4.7 cm
